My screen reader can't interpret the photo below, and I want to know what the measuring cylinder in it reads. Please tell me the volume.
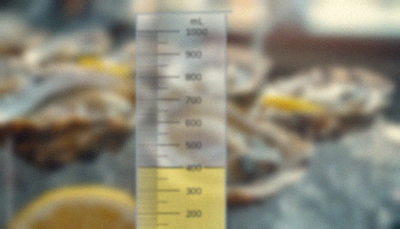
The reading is 400 mL
